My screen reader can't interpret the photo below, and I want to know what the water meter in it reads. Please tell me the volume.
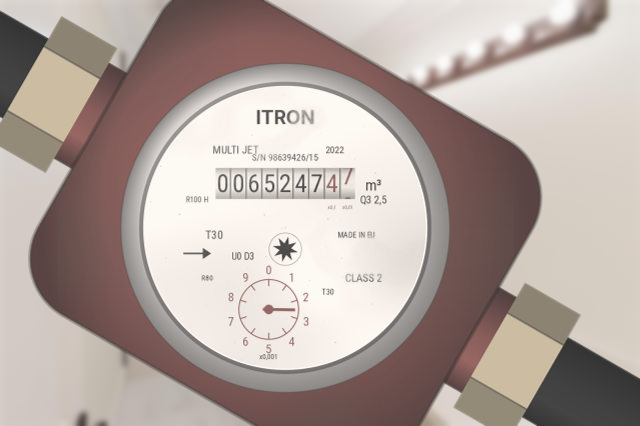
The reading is 65247.472 m³
